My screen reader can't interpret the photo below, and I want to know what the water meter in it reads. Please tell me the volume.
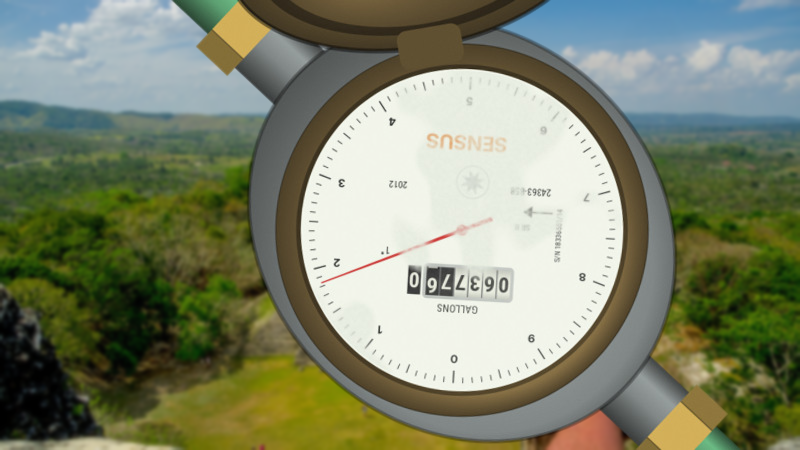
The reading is 637761.8 gal
